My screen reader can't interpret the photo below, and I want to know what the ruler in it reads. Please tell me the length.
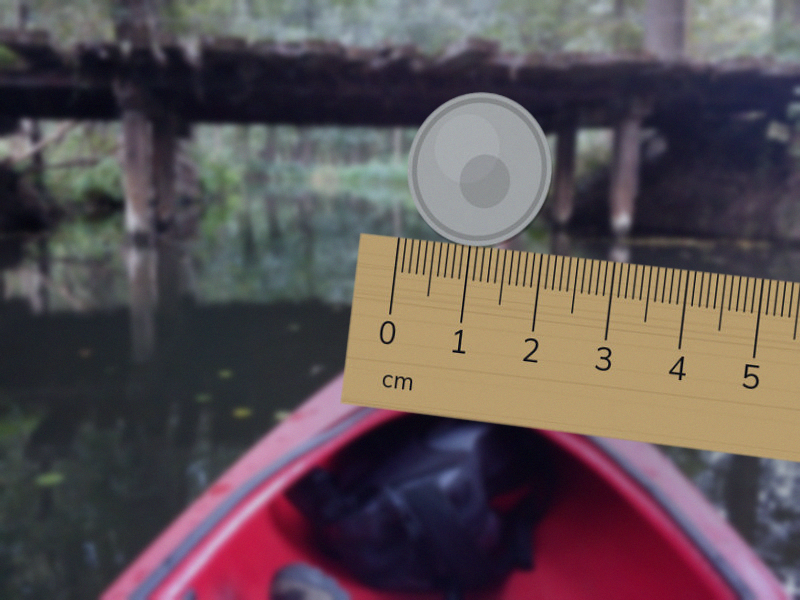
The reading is 2 cm
